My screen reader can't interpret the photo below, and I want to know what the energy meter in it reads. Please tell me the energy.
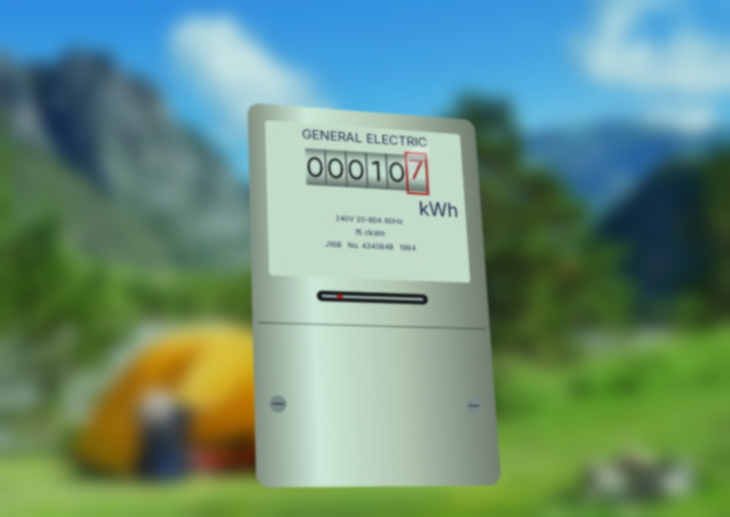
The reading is 10.7 kWh
